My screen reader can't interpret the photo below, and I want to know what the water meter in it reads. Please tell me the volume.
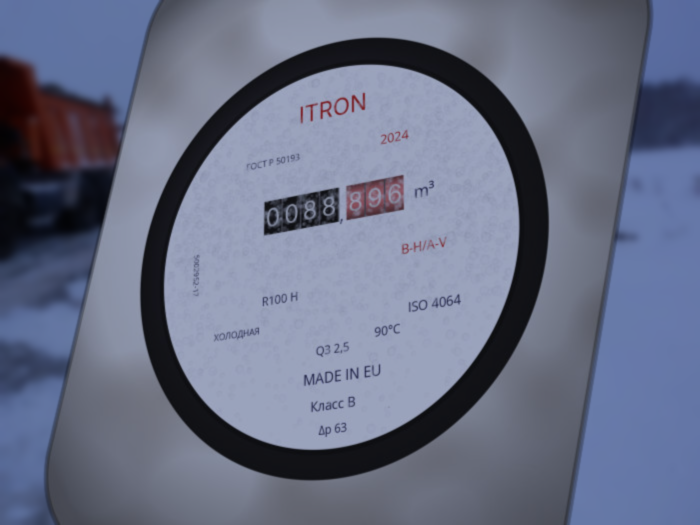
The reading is 88.896 m³
